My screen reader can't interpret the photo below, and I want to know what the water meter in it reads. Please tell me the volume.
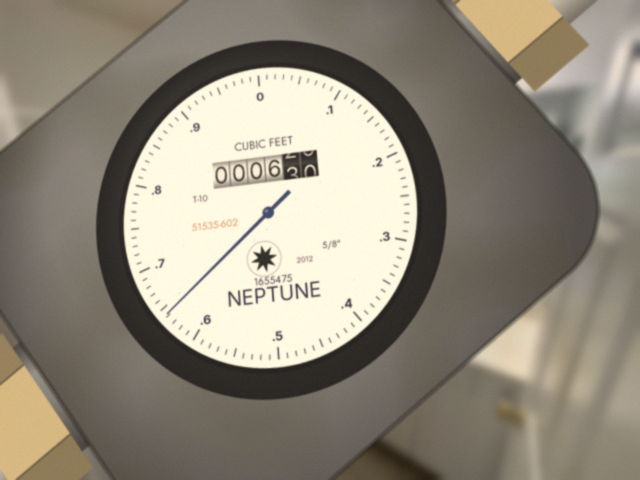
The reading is 629.64 ft³
